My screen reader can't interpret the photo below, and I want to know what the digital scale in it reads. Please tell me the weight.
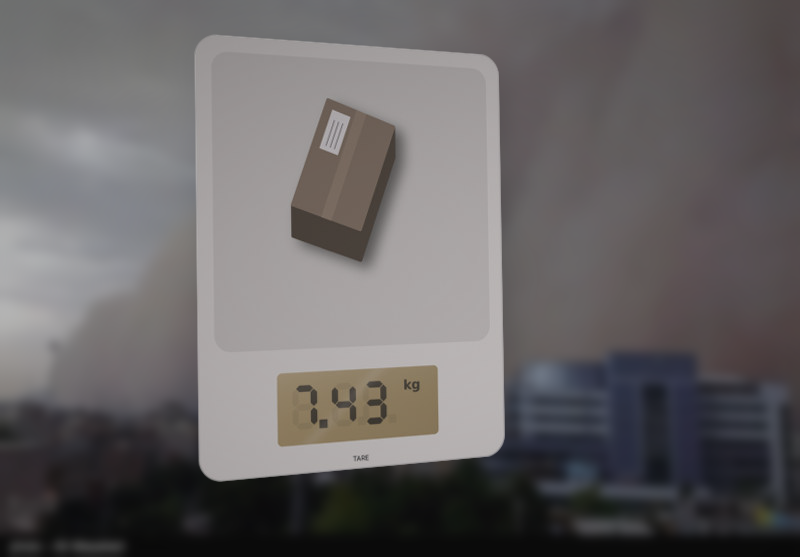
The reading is 7.43 kg
